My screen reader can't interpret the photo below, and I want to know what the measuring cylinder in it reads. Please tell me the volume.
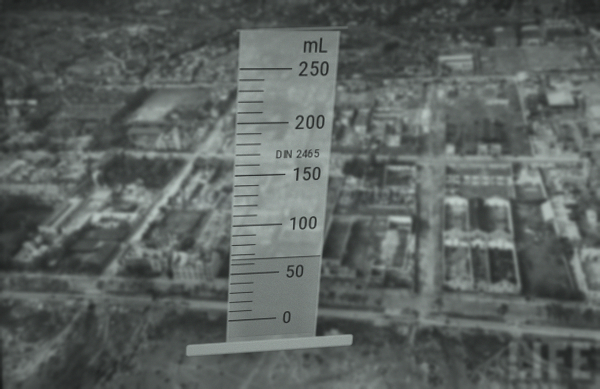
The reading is 65 mL
